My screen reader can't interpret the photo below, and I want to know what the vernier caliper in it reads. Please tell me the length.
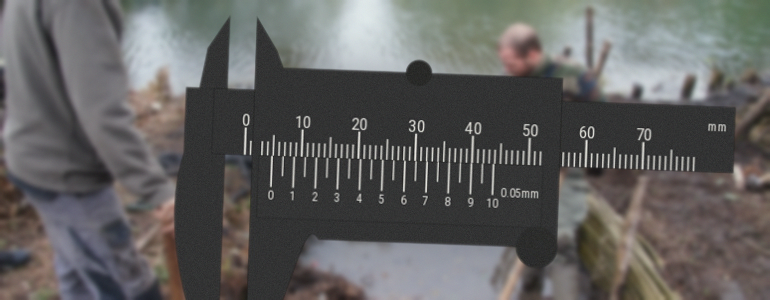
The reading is 4.8 mm
